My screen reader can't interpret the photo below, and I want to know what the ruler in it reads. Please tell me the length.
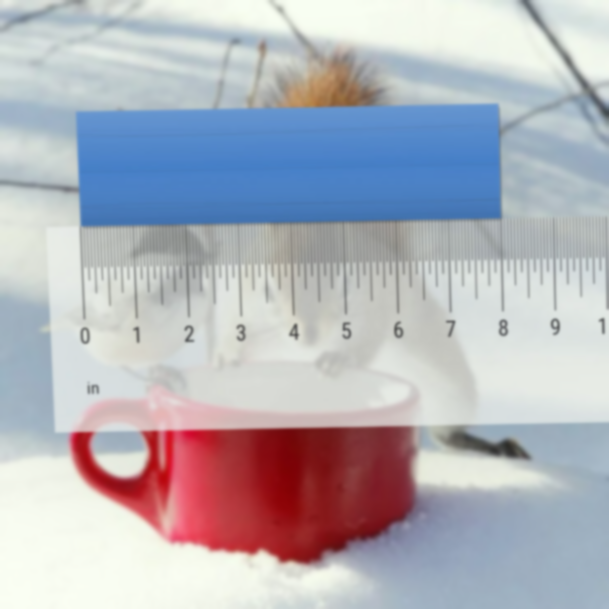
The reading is 8 in
